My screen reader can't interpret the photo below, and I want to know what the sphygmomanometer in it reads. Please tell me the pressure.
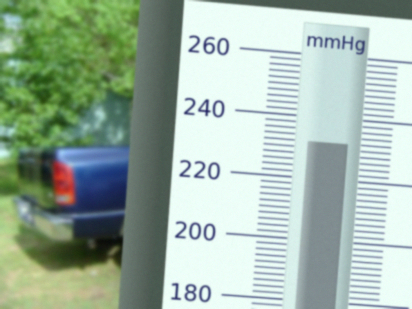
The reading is 232 mmHg
